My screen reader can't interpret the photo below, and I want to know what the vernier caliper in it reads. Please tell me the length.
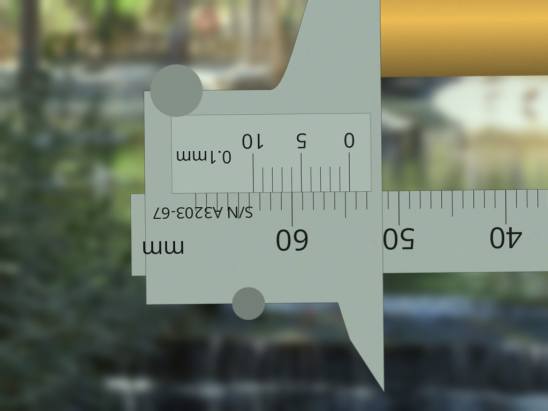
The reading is 54.6 mm
